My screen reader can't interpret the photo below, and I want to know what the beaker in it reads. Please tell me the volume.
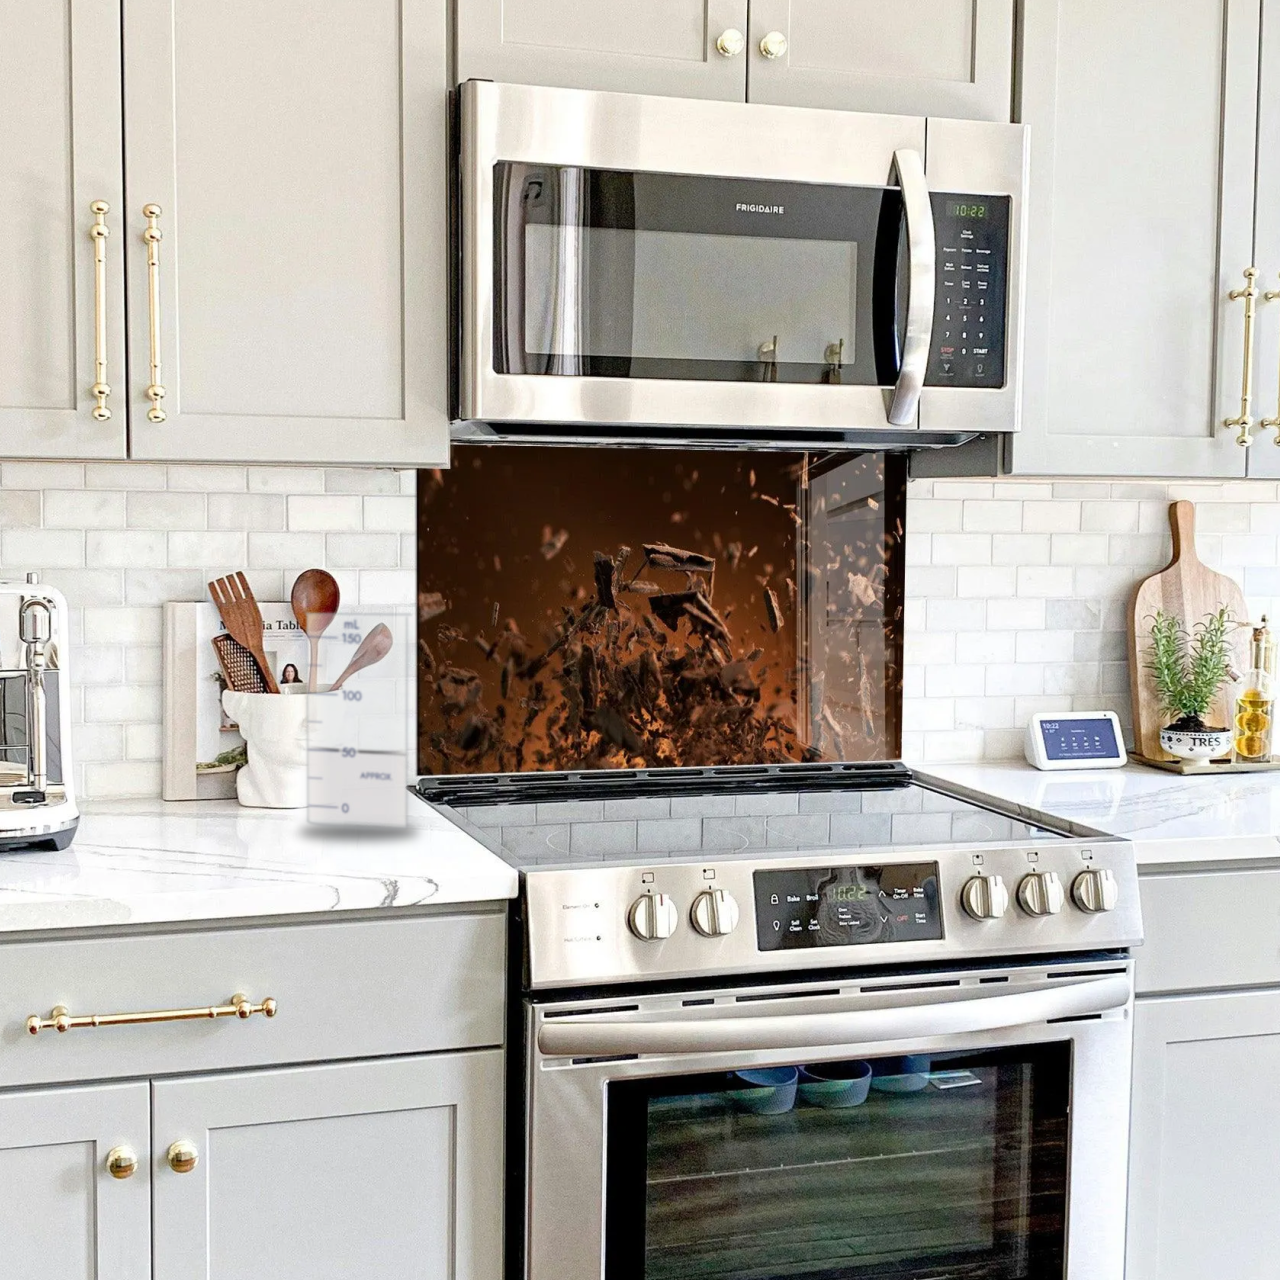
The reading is 50 mL
